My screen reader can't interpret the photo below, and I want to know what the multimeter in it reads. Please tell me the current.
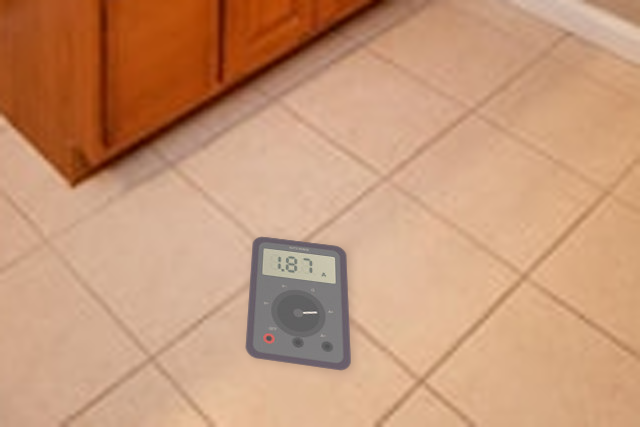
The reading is 1.87 A
